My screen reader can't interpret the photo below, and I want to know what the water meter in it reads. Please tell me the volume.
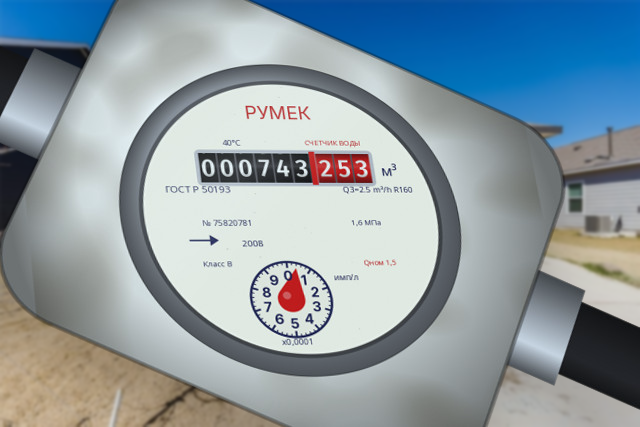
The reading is 743.2530 m³
